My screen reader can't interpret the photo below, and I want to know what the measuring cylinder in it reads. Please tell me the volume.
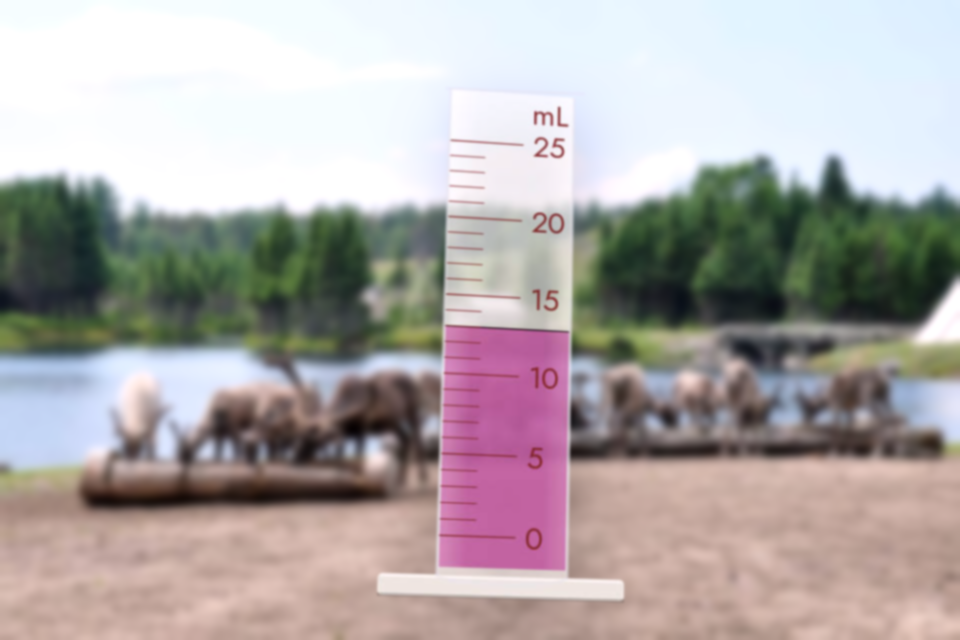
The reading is 13 mL
